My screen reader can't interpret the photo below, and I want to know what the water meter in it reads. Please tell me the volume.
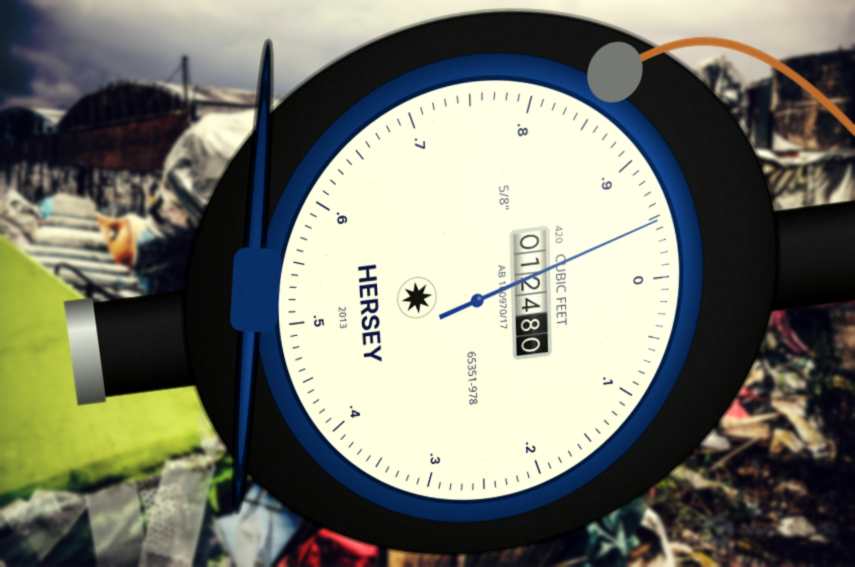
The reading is 12479.95 ft³
